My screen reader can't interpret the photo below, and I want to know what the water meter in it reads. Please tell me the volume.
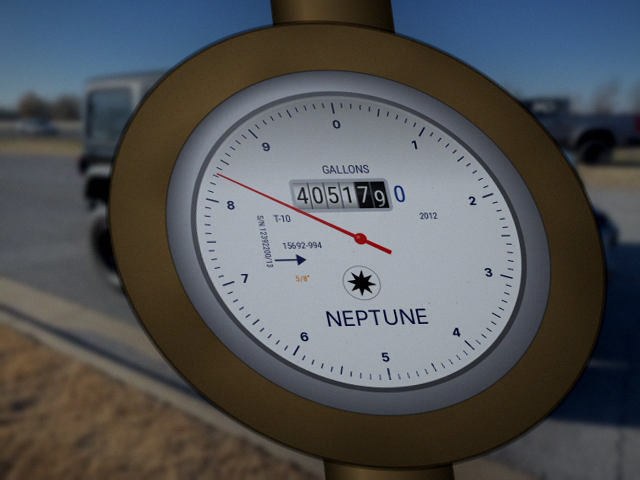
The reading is 4051788.3 gal
